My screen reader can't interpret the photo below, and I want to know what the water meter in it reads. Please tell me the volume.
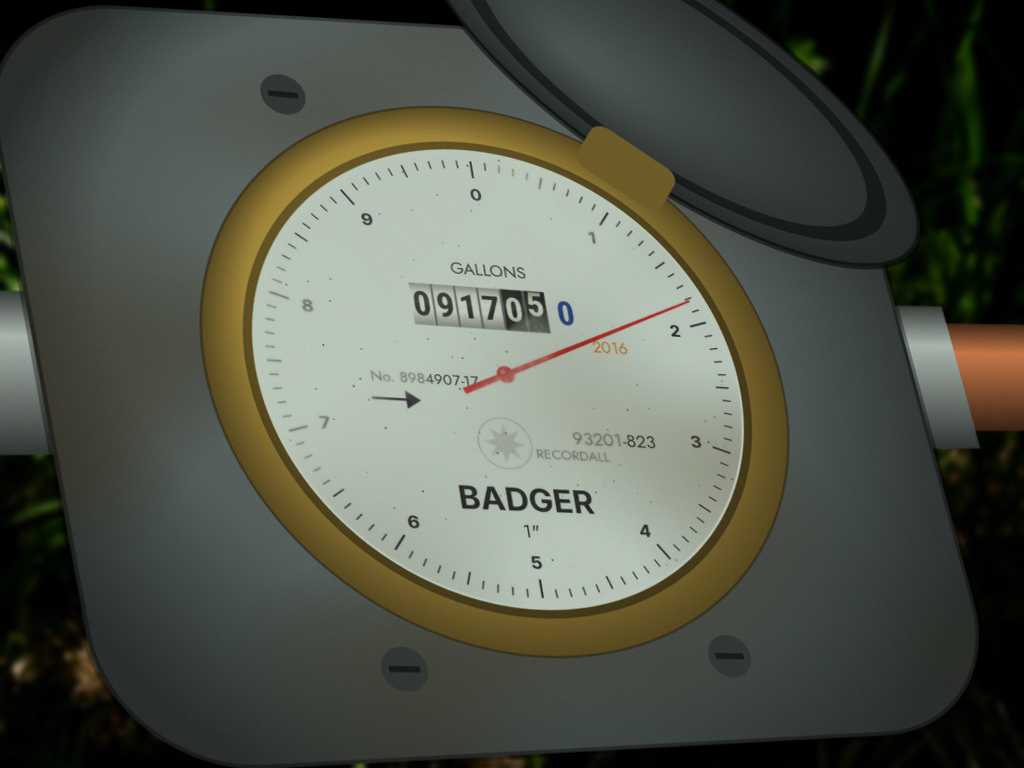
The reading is 917051.8 gal
